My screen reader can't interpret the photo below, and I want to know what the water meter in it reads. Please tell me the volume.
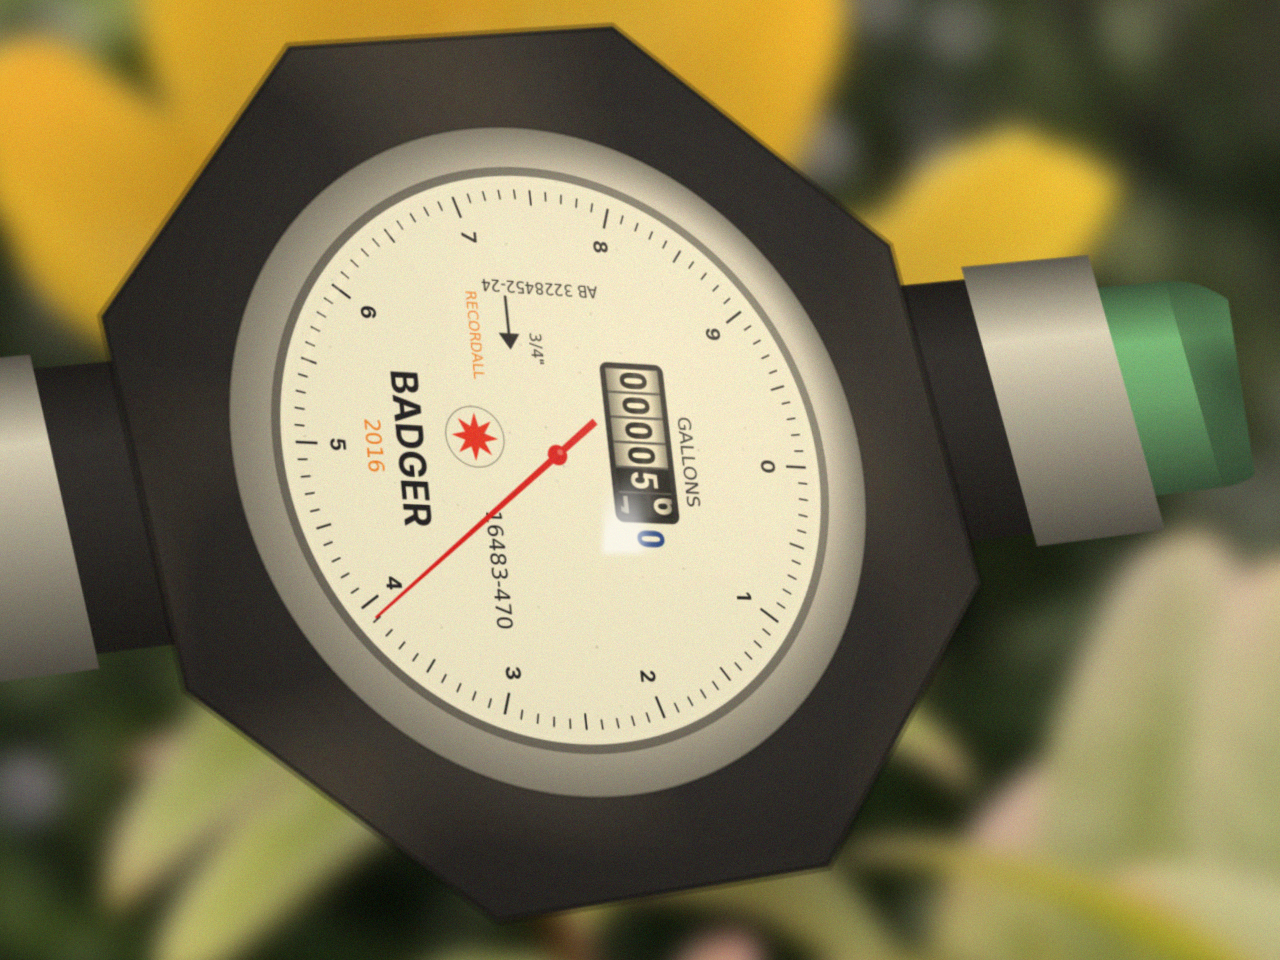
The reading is 563.9 gal
